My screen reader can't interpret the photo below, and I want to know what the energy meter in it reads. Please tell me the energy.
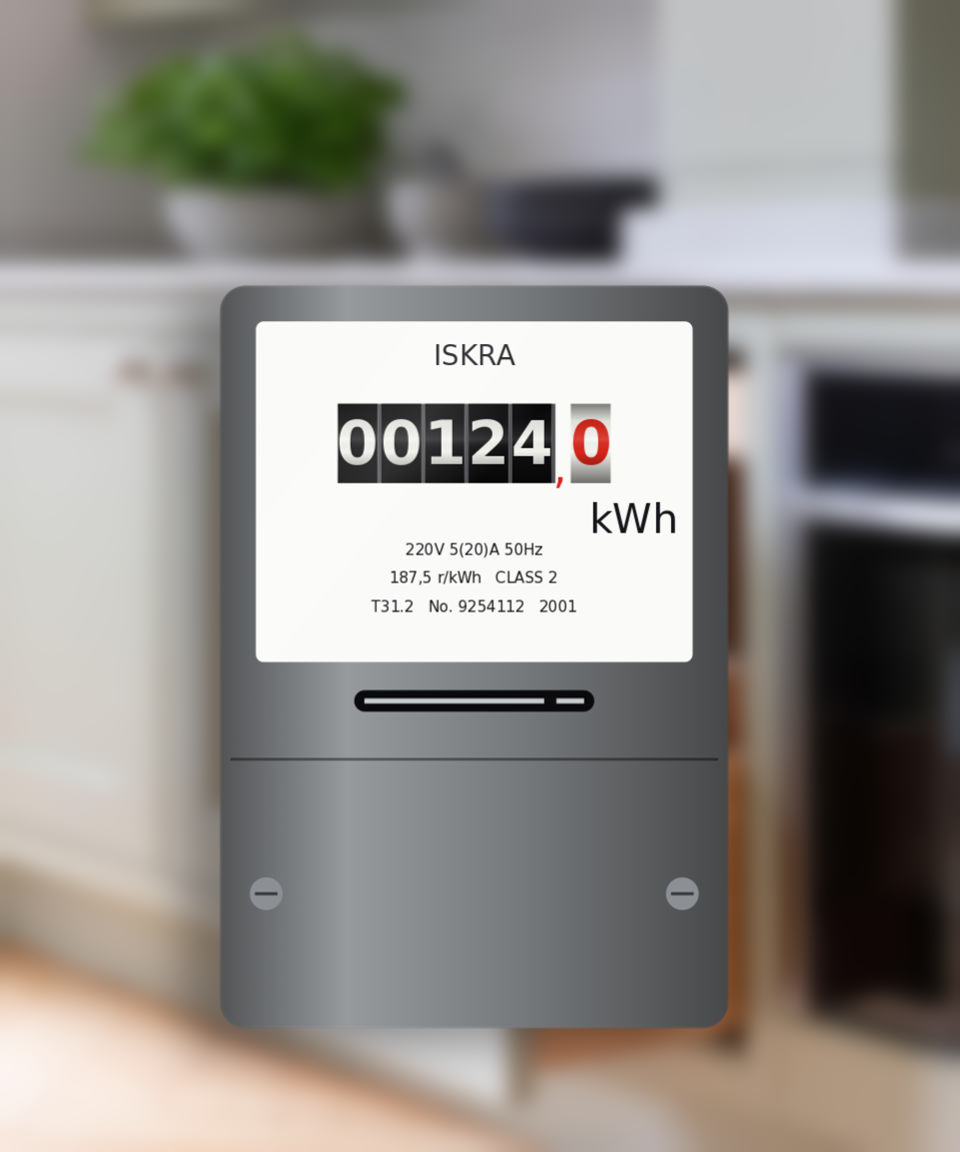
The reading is 124.0 kWh
